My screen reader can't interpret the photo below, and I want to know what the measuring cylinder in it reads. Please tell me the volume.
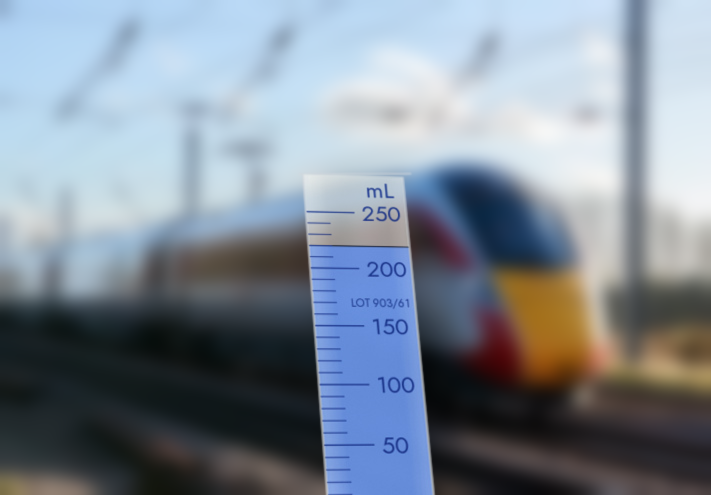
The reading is 220 mL
